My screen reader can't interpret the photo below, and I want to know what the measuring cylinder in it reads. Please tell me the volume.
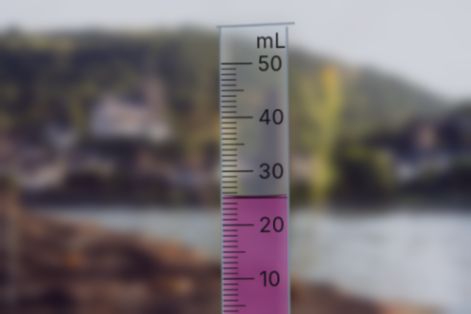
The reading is 25 mL
